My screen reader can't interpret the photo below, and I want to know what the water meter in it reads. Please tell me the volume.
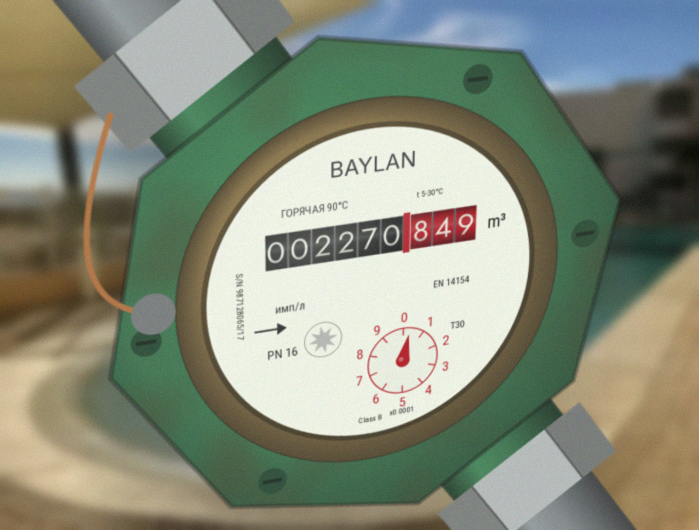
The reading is 2270.8490 m³
